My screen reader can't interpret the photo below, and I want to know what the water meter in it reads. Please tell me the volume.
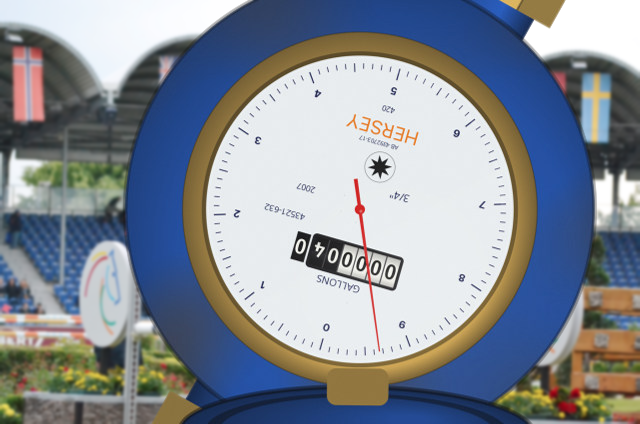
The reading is 39.3 gal
